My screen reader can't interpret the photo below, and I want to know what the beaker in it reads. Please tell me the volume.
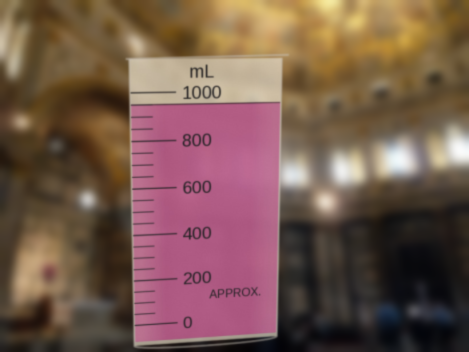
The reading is 950 mL
